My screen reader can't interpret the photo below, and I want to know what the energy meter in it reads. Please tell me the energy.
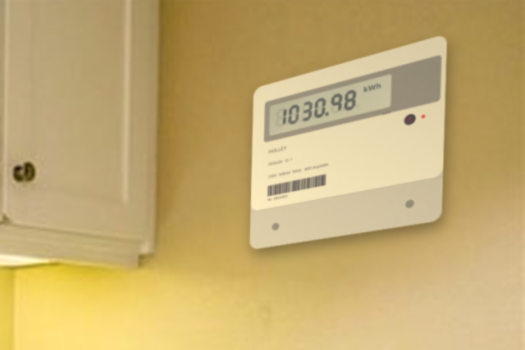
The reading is 1030.98 kWh
